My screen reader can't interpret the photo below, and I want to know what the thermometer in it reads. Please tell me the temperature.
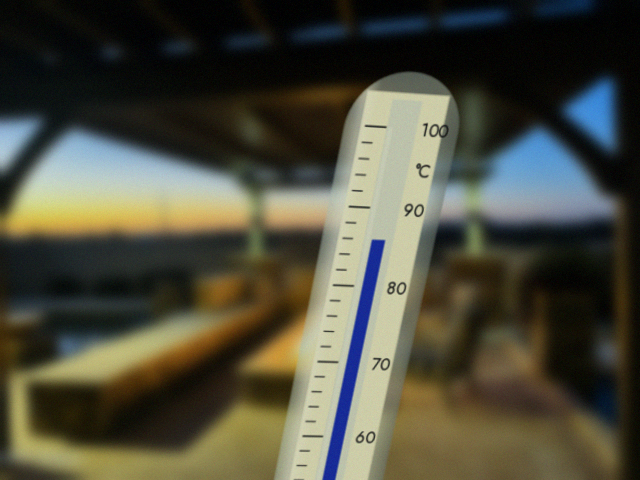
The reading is 86 °C
